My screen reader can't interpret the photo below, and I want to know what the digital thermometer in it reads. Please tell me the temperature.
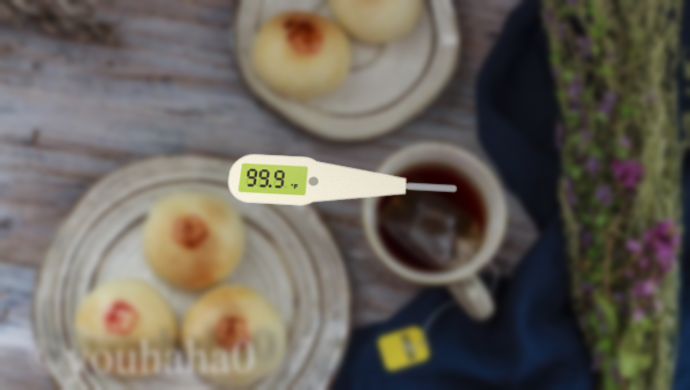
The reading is 99.9 °F
